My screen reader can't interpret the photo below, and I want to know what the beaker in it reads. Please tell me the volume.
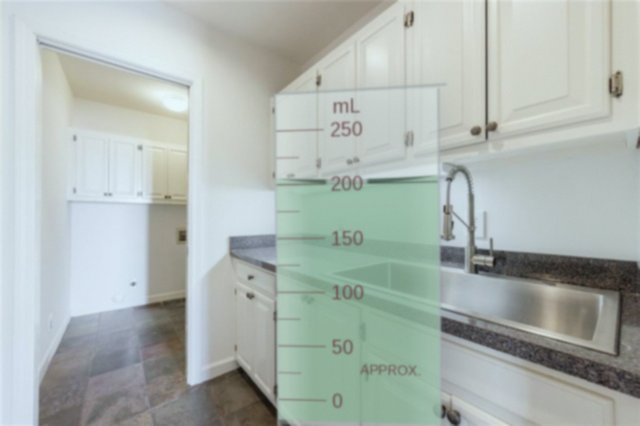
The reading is 200 mL
